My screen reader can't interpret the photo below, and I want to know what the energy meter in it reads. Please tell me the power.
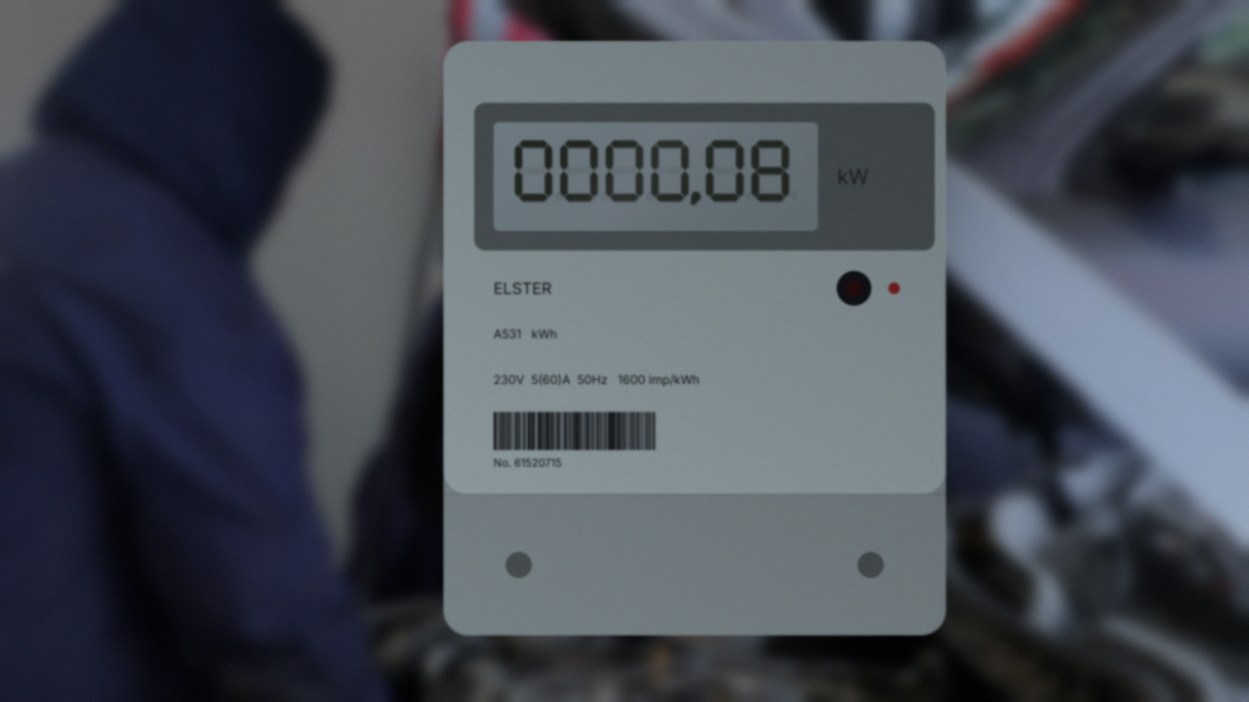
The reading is 0.08 kW
